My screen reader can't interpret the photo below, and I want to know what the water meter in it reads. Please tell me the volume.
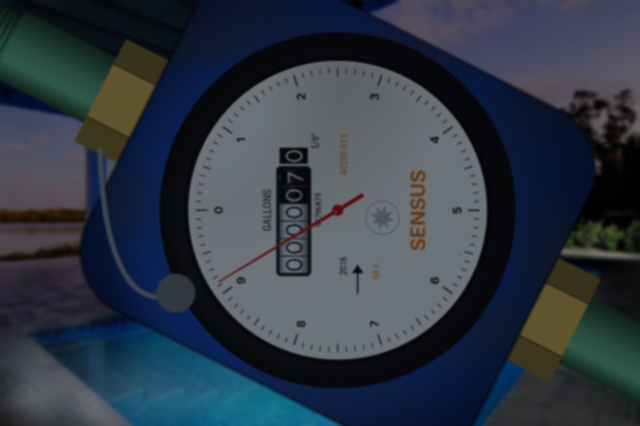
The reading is 69.1 gal
